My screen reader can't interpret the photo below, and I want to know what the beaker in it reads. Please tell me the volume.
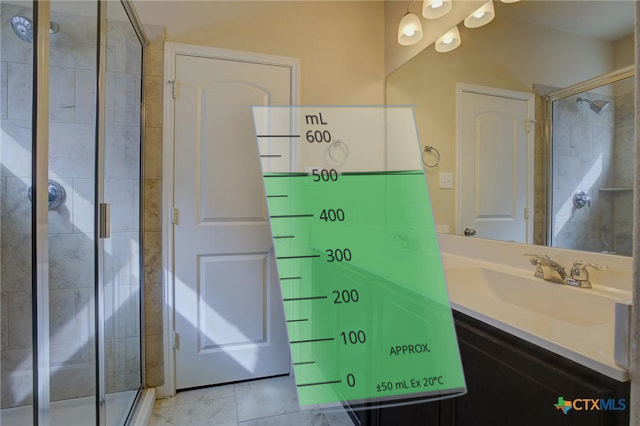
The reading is 500 mL
